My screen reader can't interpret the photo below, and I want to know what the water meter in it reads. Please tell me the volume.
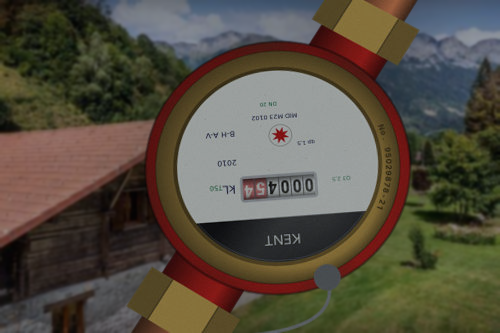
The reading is 4.54 kL
